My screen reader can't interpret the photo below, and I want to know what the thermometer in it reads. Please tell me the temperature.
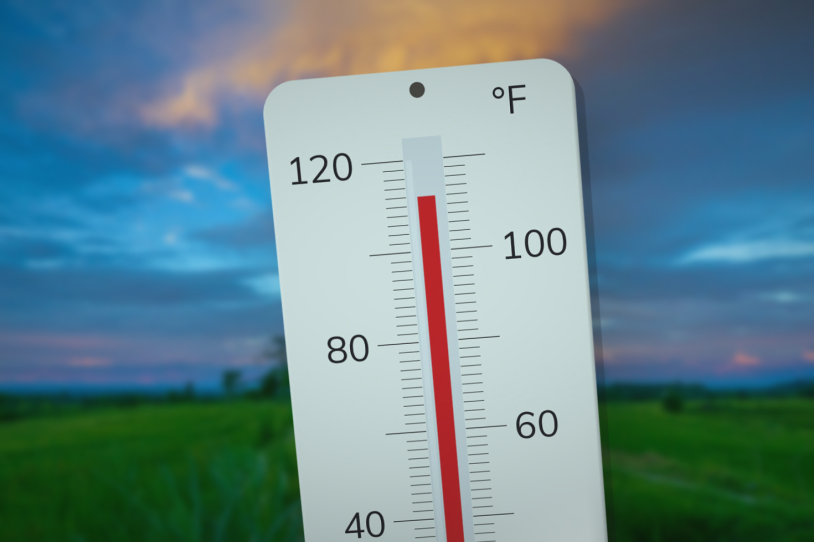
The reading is 112 °F
